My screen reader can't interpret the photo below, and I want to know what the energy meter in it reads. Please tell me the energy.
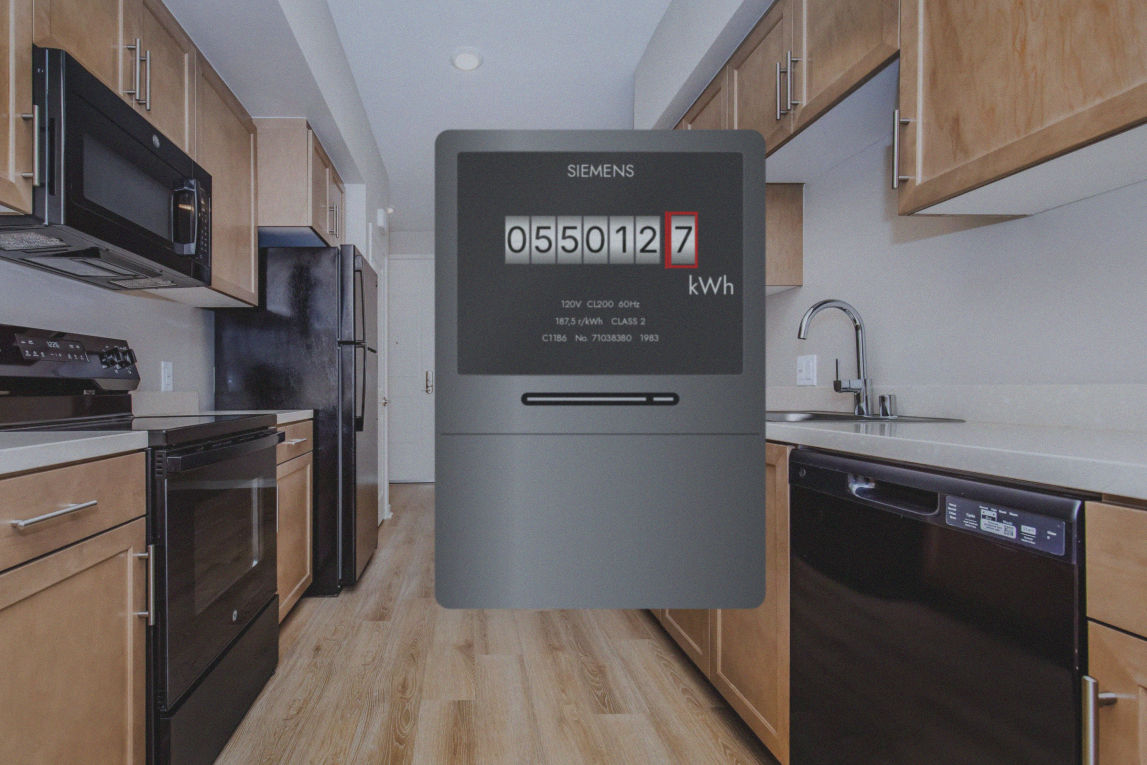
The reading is 55012.7 kWh
